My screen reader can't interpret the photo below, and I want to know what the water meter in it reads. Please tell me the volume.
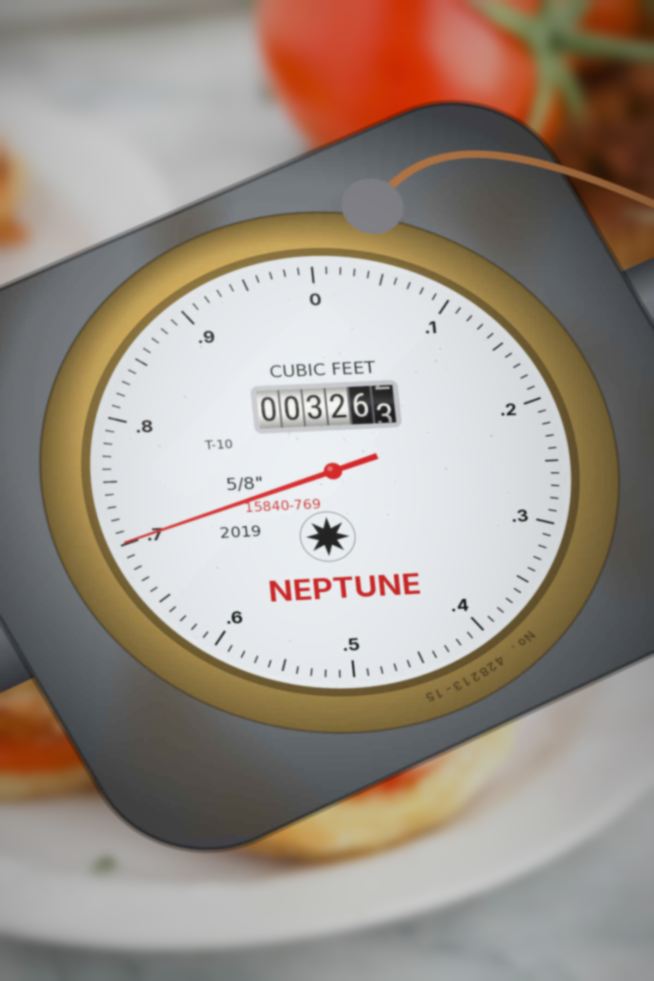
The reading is 3262.70 ft³
